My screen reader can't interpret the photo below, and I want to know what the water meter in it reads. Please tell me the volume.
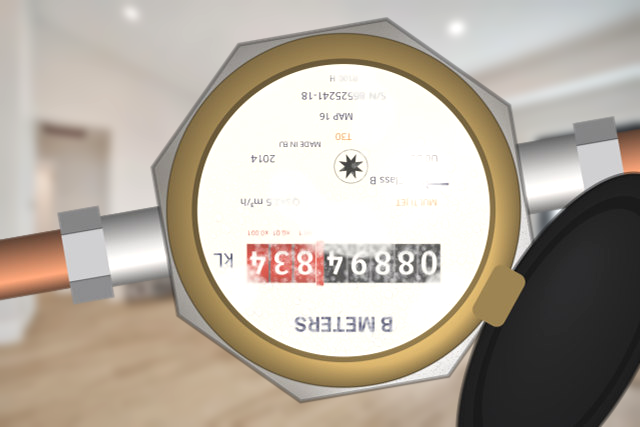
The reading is 8894.834 kL
